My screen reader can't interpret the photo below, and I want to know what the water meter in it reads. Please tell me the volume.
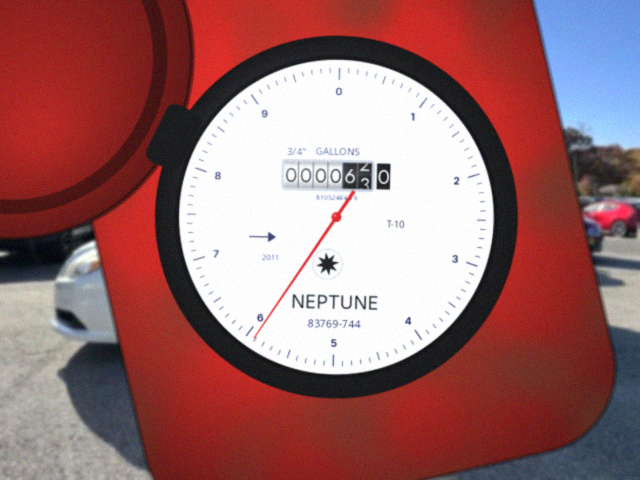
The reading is 625.9 gal
